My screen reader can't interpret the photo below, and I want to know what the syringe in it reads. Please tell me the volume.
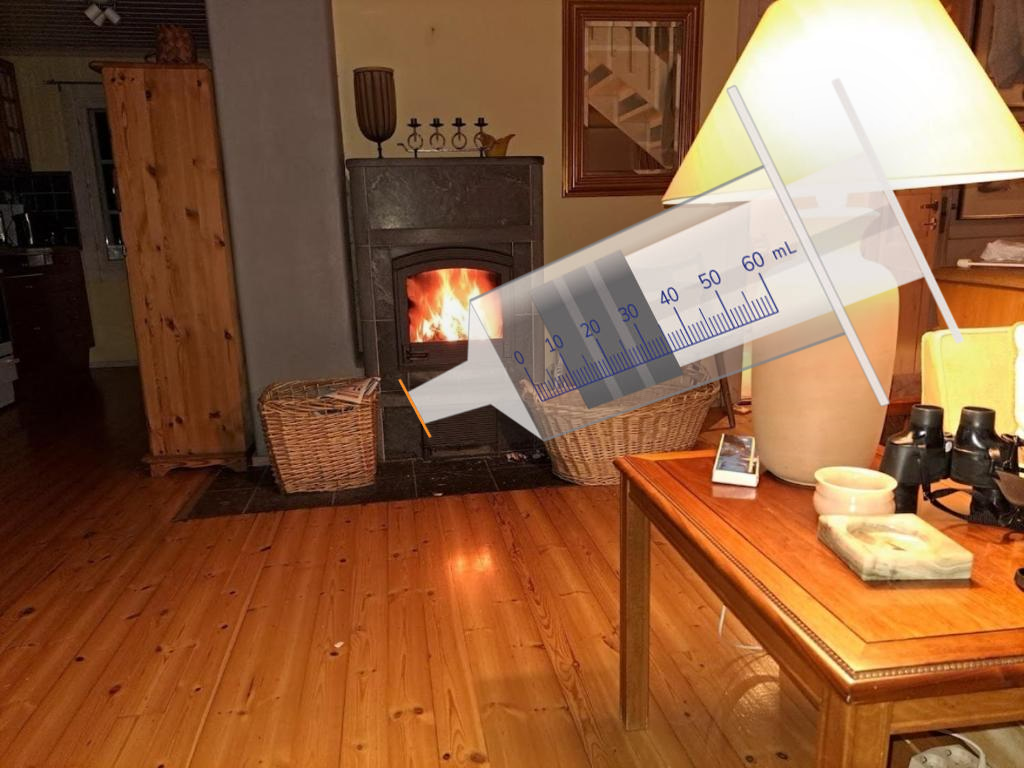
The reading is 10 mL
